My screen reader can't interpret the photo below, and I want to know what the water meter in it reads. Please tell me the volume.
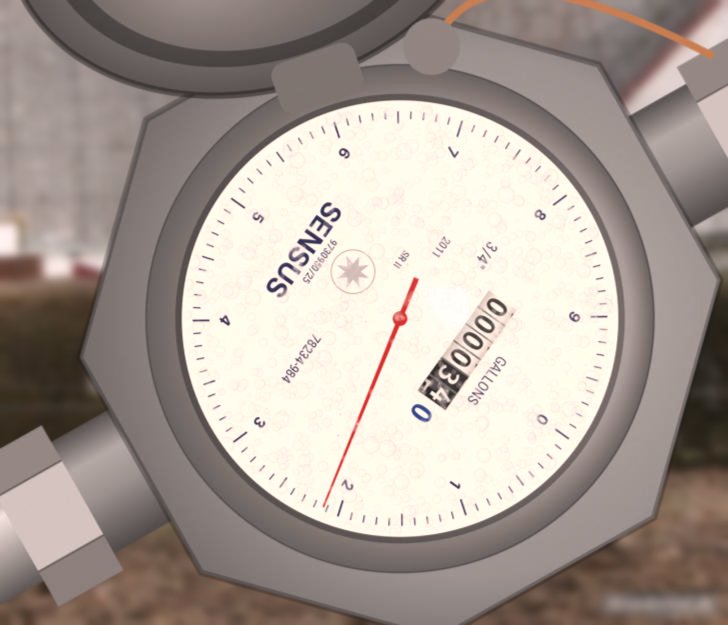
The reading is 342.1 gal
